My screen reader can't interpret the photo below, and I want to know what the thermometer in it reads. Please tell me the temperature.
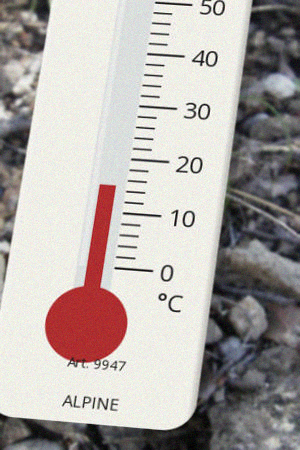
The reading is 15 °C
